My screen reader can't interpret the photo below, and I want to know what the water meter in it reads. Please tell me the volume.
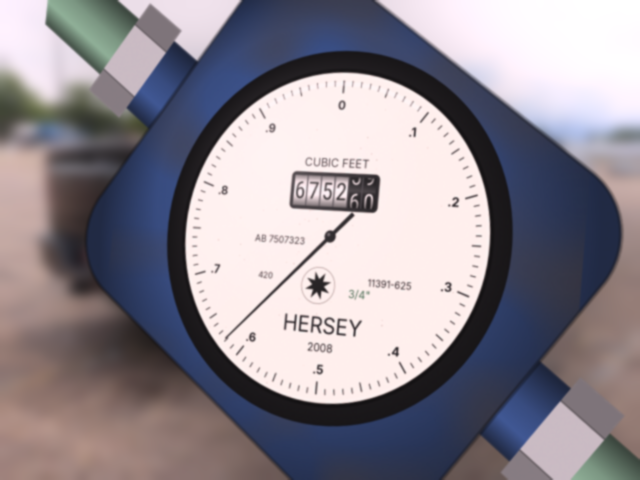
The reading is 675259.62 ft³
